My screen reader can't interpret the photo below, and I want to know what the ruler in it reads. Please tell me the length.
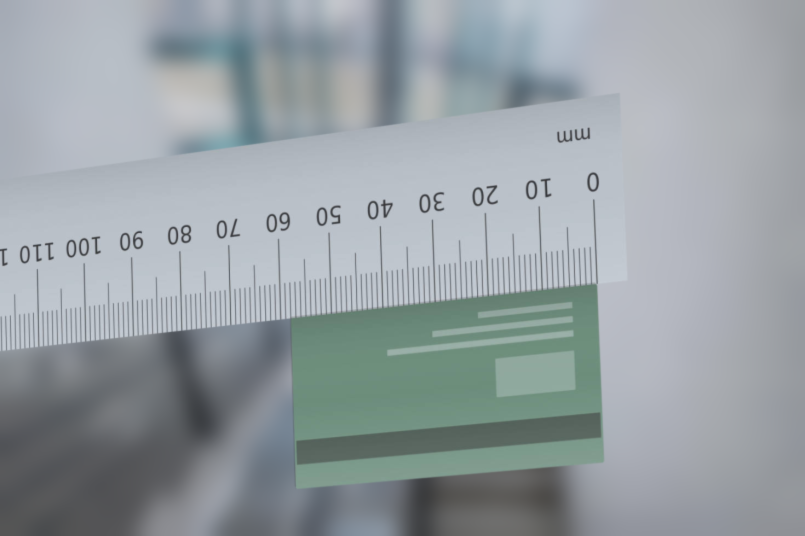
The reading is 58 mm
